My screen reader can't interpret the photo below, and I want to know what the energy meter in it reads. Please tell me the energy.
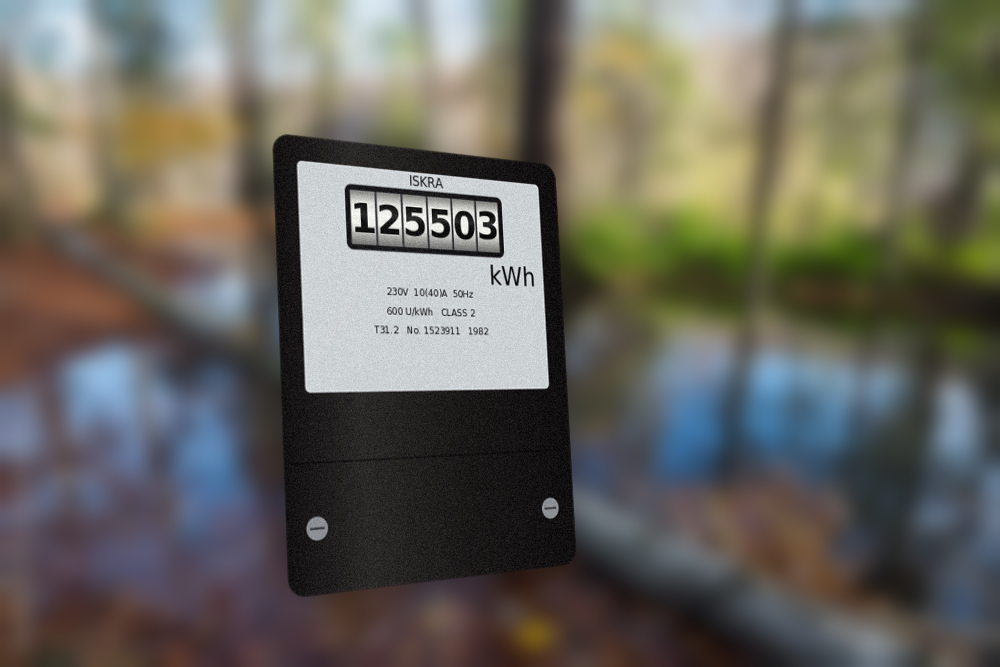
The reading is 125503 kWh
